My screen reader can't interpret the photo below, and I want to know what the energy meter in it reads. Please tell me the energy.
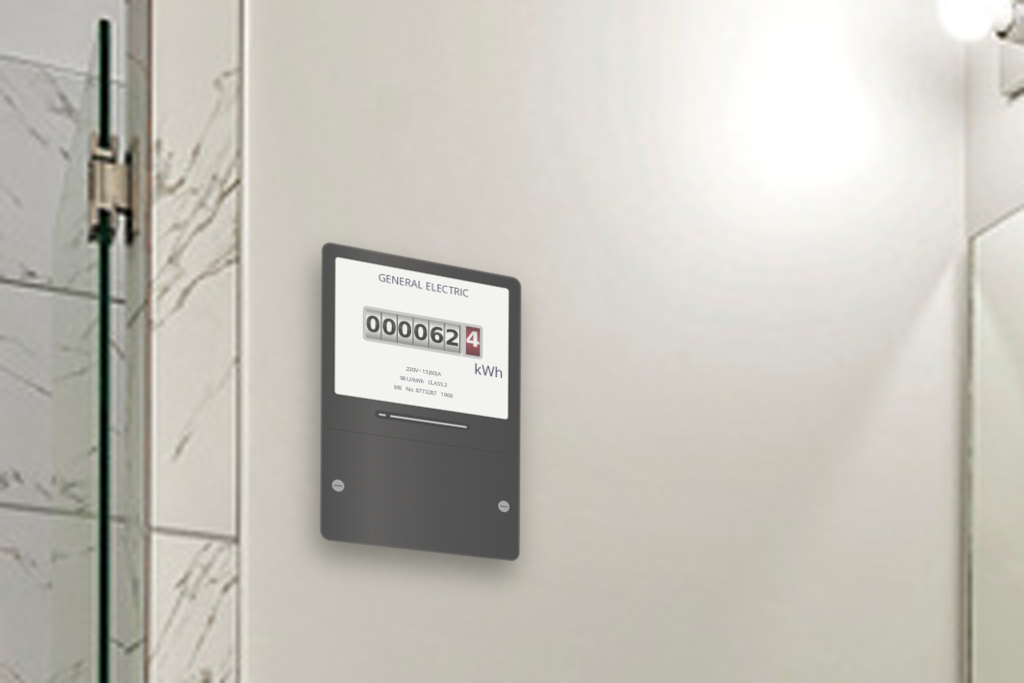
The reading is 62.4 kWh
